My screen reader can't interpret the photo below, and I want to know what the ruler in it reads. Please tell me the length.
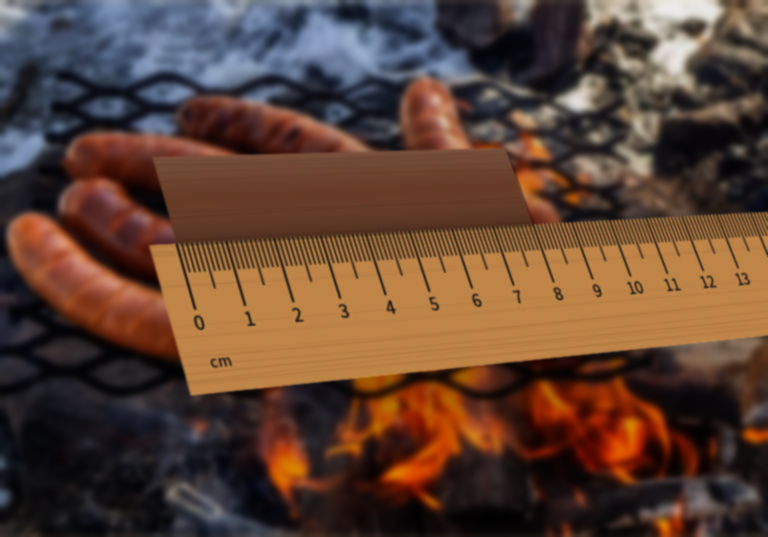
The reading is 8 cm
